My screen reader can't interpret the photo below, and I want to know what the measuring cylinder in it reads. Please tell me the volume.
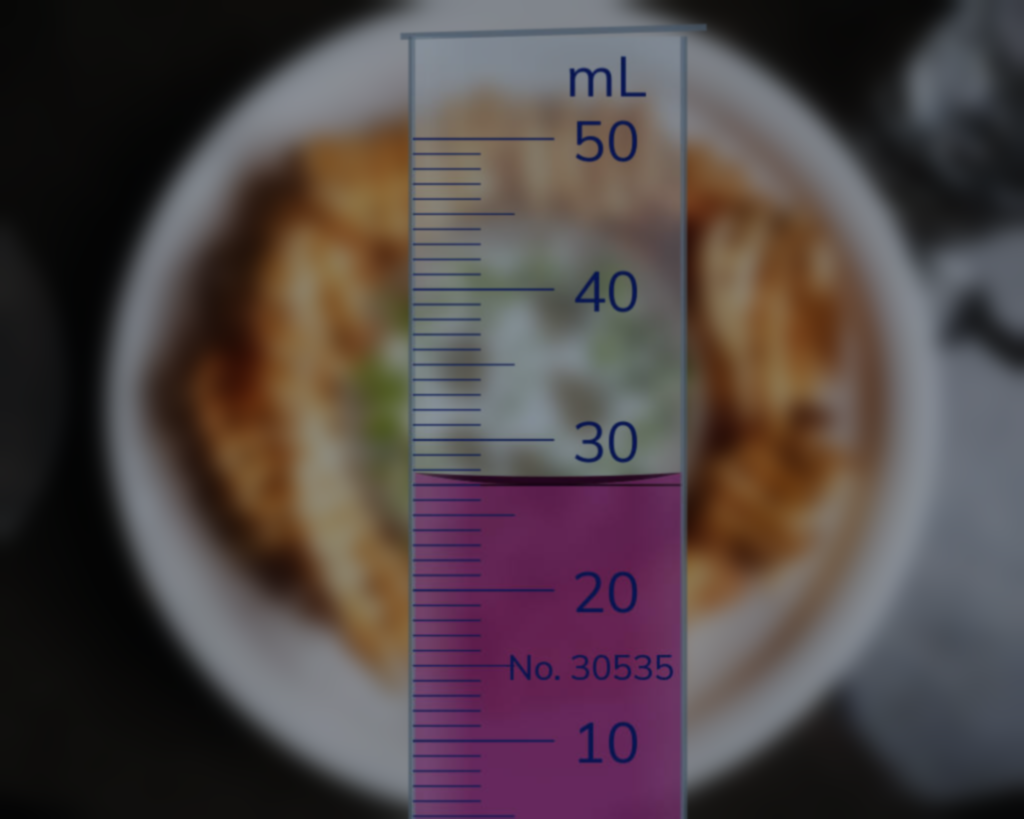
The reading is 27 mL
